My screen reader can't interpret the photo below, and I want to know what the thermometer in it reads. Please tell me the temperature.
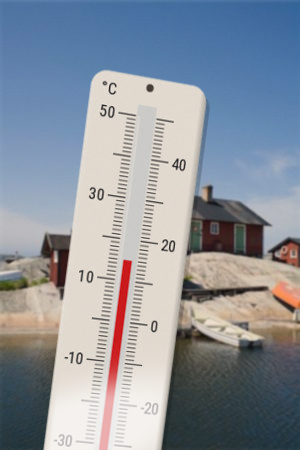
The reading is 15 °C
